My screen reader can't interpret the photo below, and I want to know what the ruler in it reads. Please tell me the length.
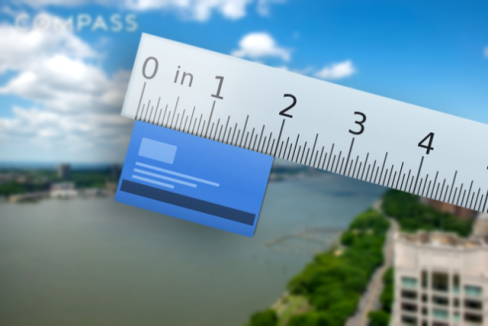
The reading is 2 in
